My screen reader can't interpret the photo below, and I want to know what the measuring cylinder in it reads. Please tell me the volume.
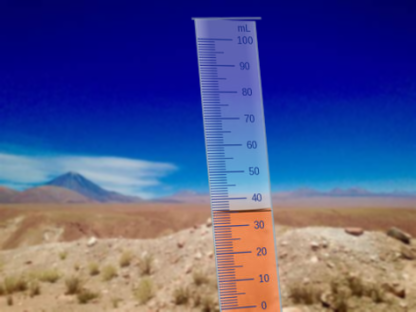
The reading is 35 mL
